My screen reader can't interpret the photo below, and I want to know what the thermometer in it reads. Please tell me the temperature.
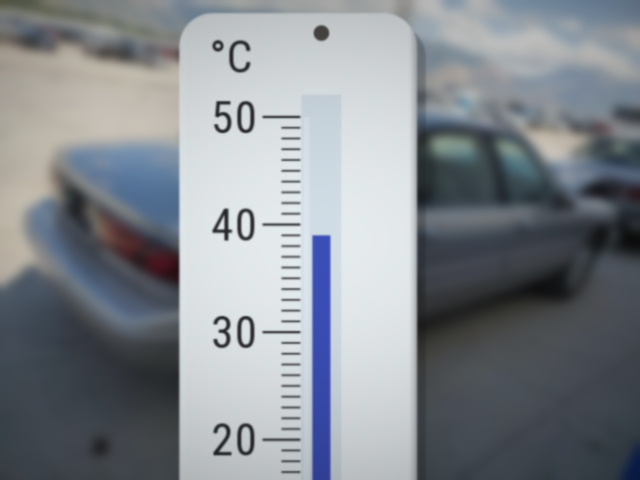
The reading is 39 °C
